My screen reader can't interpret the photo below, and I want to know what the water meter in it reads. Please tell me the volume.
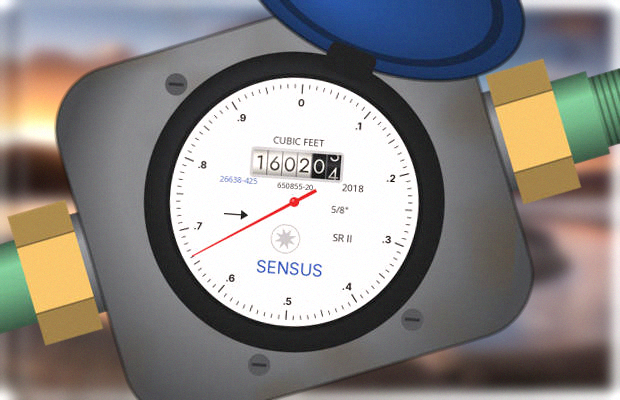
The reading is 160203.66 ft³
